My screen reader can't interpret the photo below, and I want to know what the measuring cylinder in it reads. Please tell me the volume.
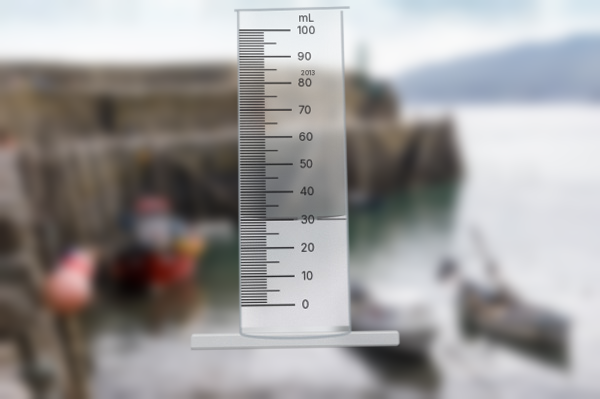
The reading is 30 mL
